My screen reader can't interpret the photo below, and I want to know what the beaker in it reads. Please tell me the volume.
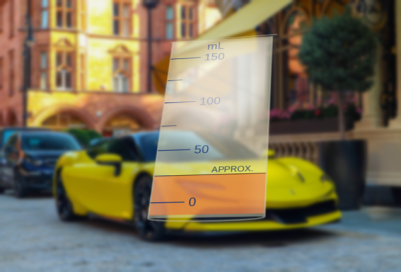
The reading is 25 mL
